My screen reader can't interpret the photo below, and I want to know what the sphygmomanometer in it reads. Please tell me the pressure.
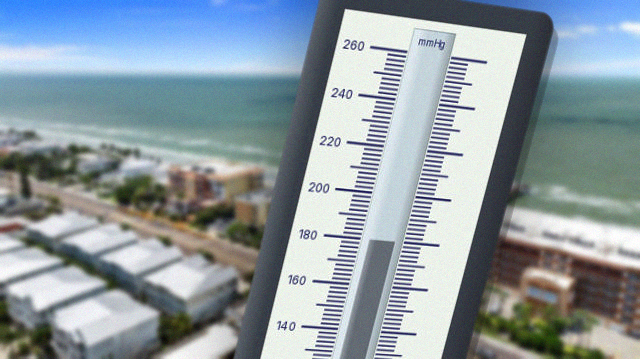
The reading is 180 mmHg
